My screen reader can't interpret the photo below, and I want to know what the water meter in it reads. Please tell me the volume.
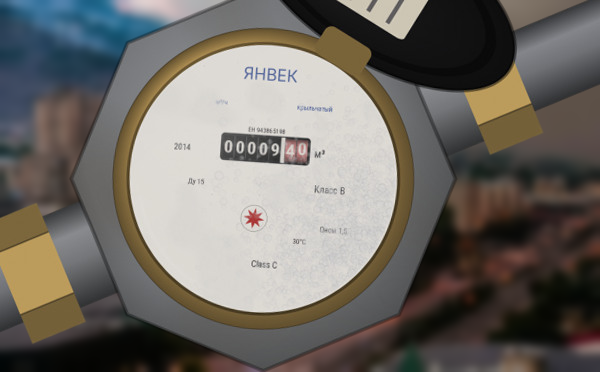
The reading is 9.40 m³
